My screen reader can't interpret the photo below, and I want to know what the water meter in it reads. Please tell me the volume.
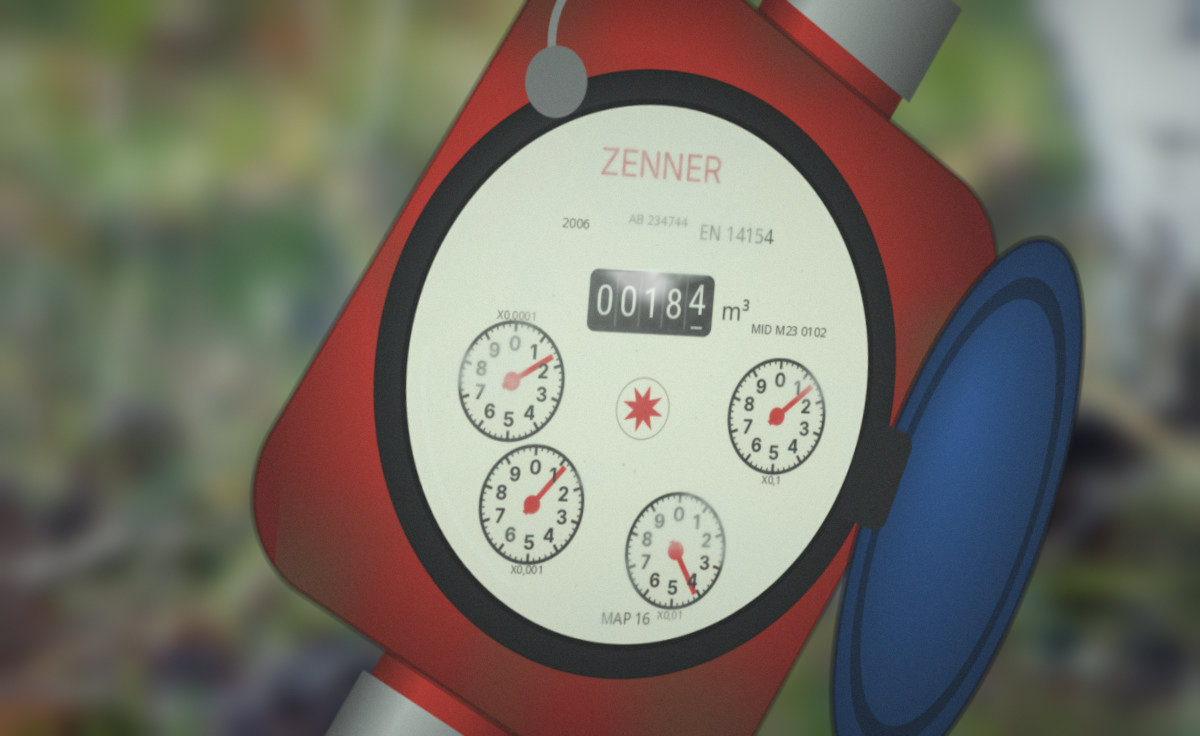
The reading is 184.1411 m³
